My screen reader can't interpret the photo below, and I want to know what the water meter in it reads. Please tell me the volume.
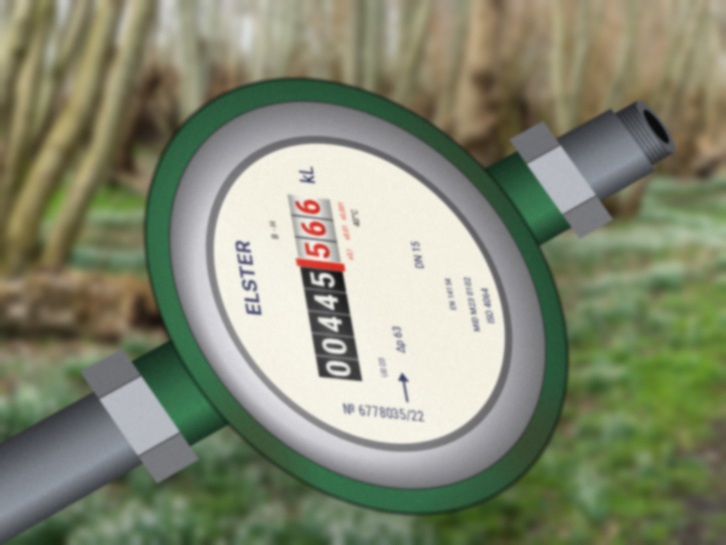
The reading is 445.566 kL
